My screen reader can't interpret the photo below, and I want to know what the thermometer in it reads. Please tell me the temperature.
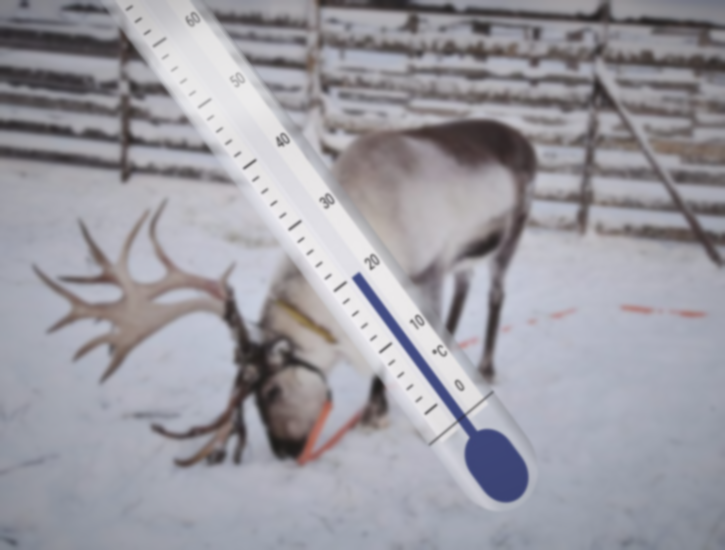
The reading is 20 °C
